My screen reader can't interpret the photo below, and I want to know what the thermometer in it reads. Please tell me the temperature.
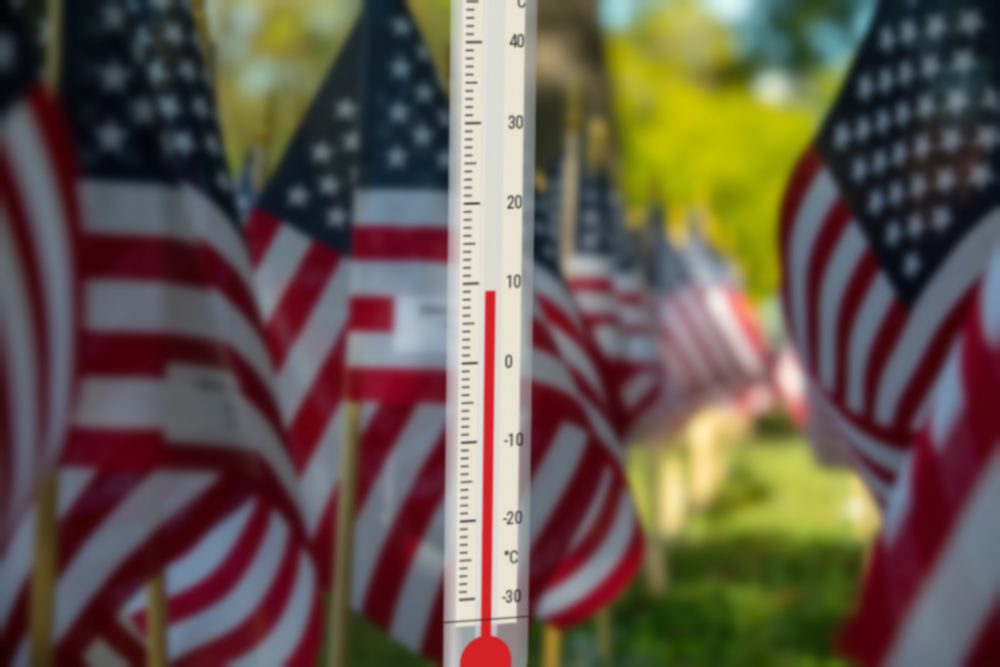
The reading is 9 °C
